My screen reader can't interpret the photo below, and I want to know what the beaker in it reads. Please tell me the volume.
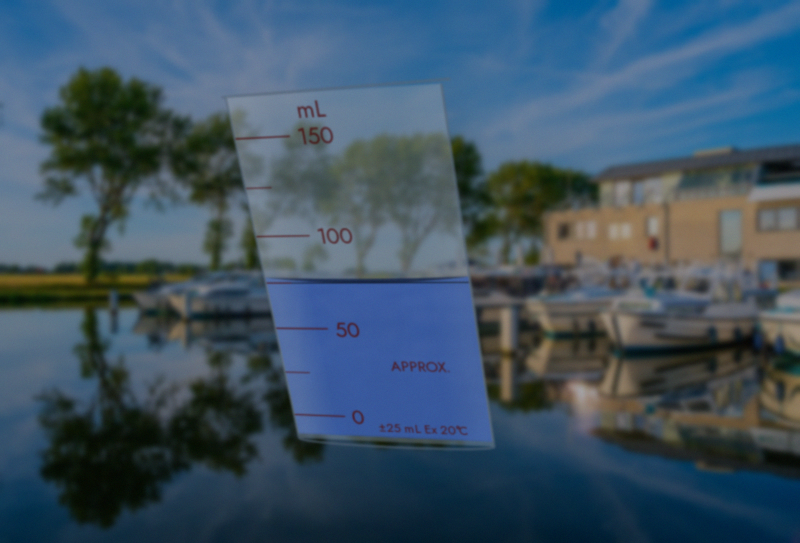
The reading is 75 mL
